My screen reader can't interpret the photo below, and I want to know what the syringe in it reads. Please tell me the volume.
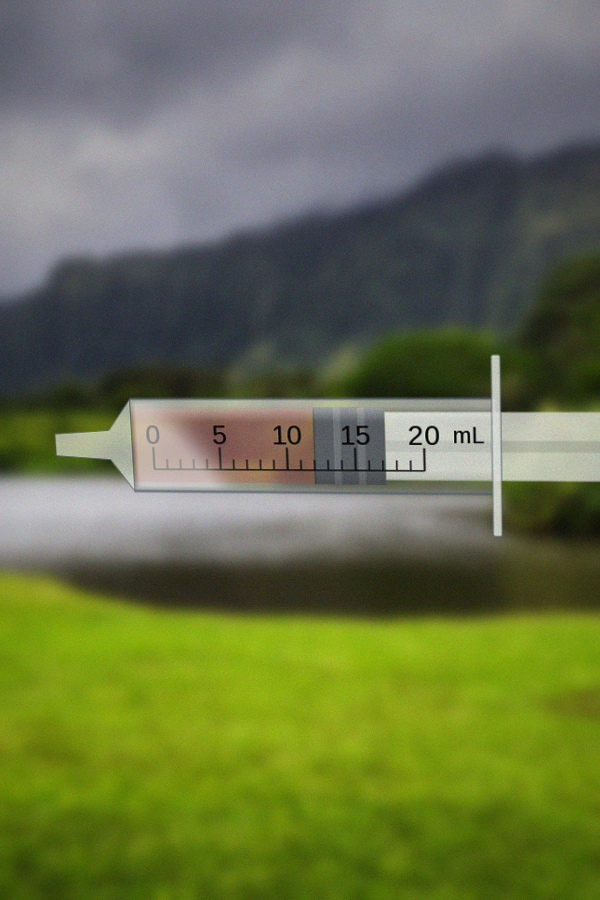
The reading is 12 mL
